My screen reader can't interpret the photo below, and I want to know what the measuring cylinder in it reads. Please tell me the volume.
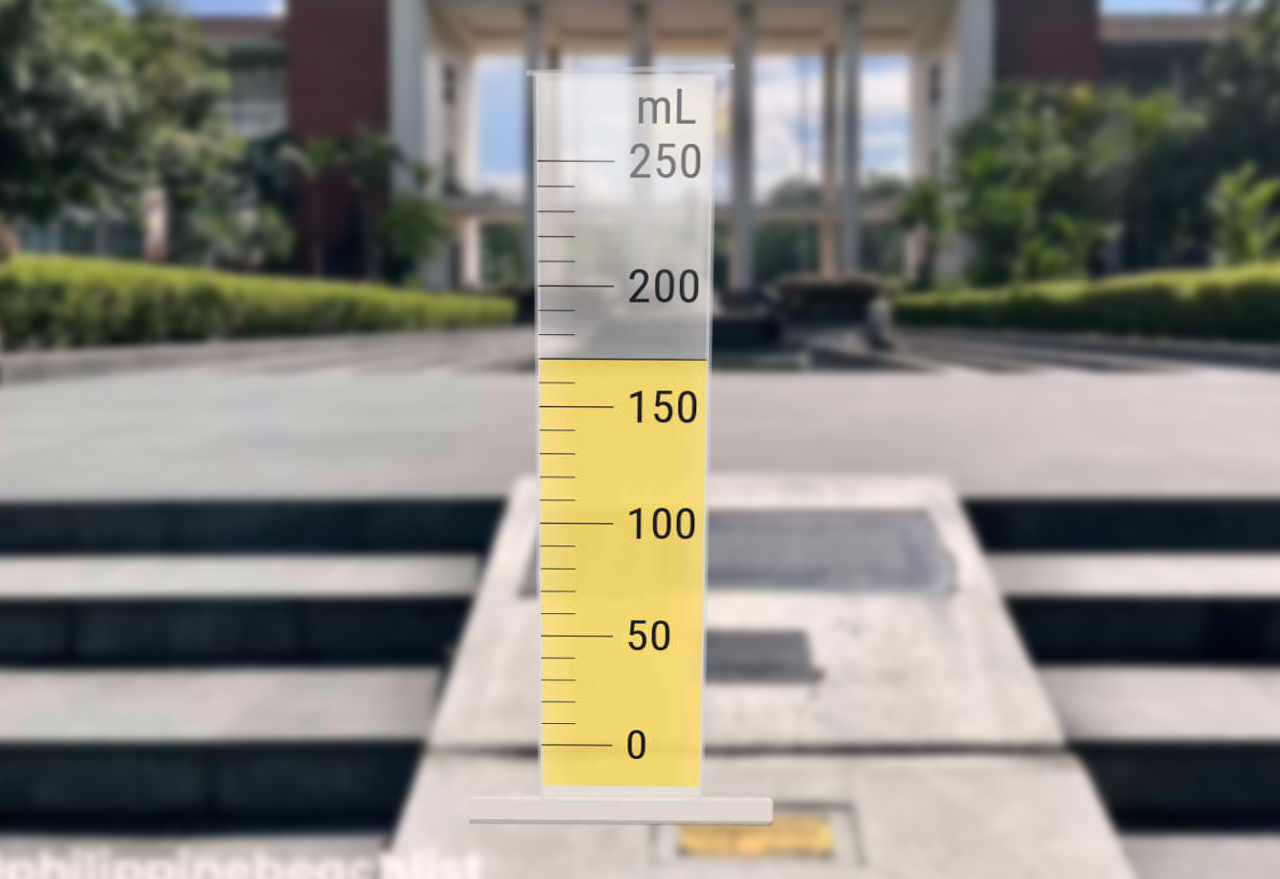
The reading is 170 mL
